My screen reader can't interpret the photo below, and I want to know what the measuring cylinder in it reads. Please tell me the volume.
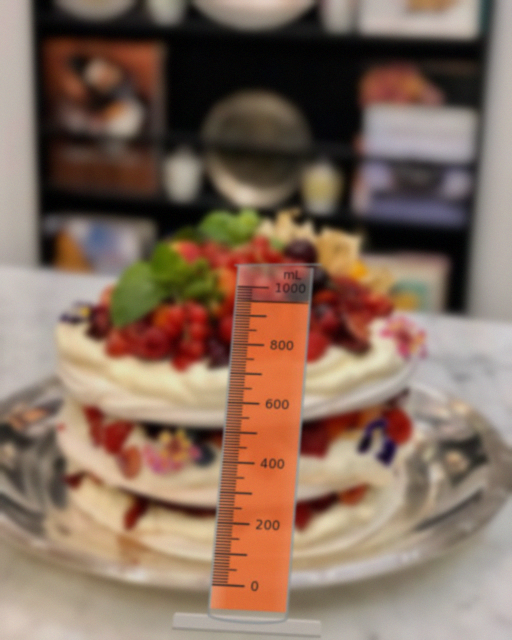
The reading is 950 mL
